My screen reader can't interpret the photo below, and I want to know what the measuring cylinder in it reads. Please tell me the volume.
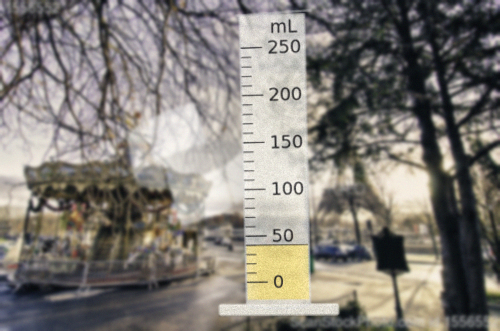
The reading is 40 mL
